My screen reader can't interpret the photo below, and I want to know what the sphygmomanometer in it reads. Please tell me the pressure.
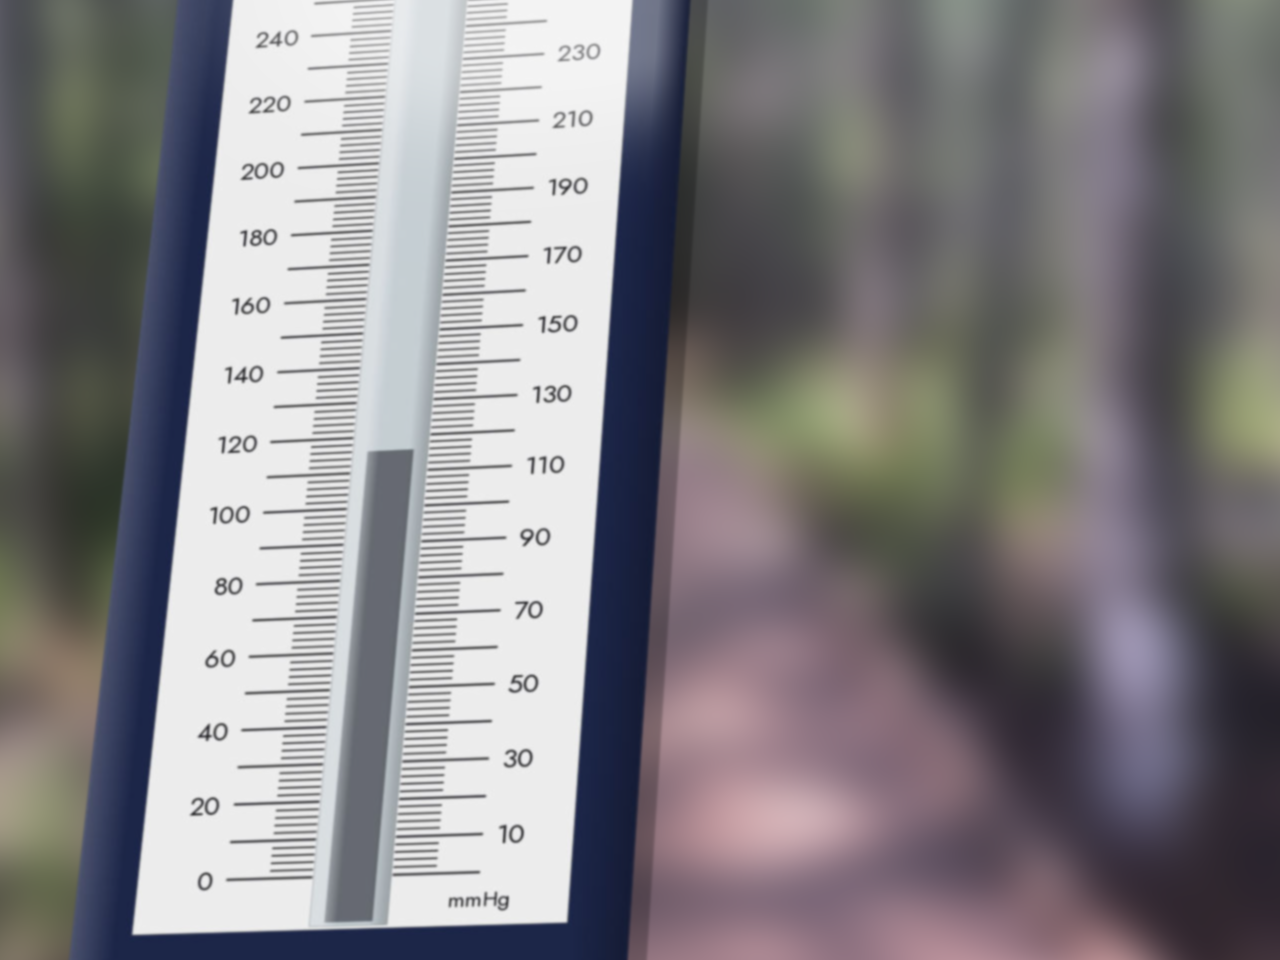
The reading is 116 mmHg
